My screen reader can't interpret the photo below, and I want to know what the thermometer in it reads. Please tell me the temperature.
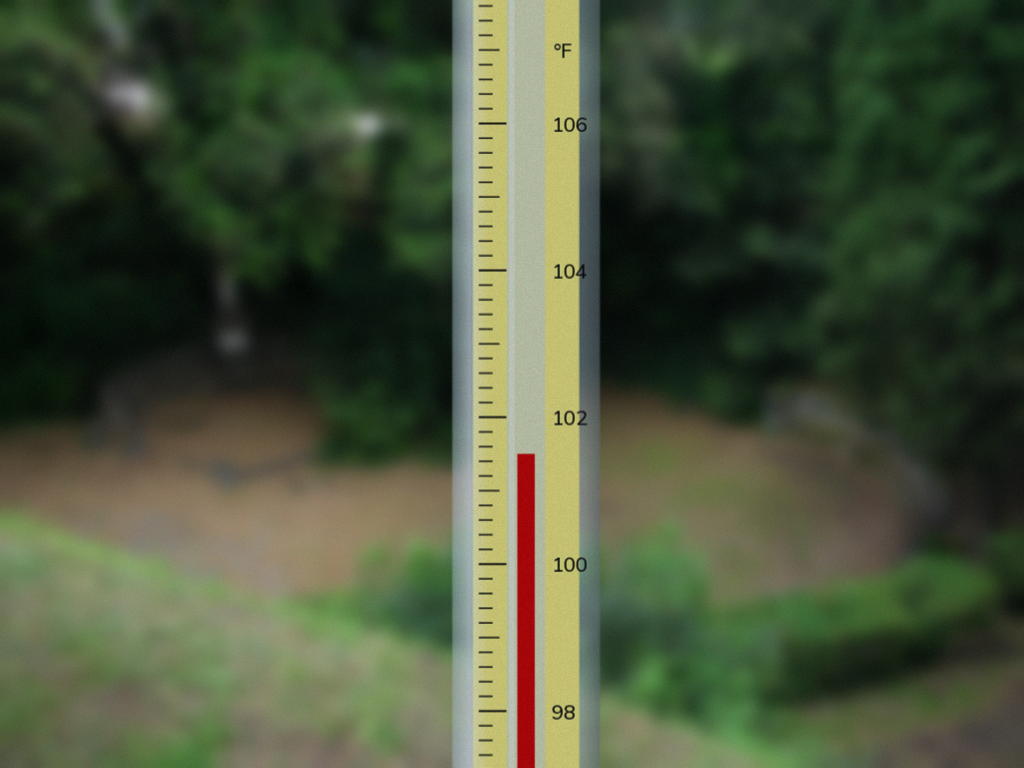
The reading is 101.5 °F
